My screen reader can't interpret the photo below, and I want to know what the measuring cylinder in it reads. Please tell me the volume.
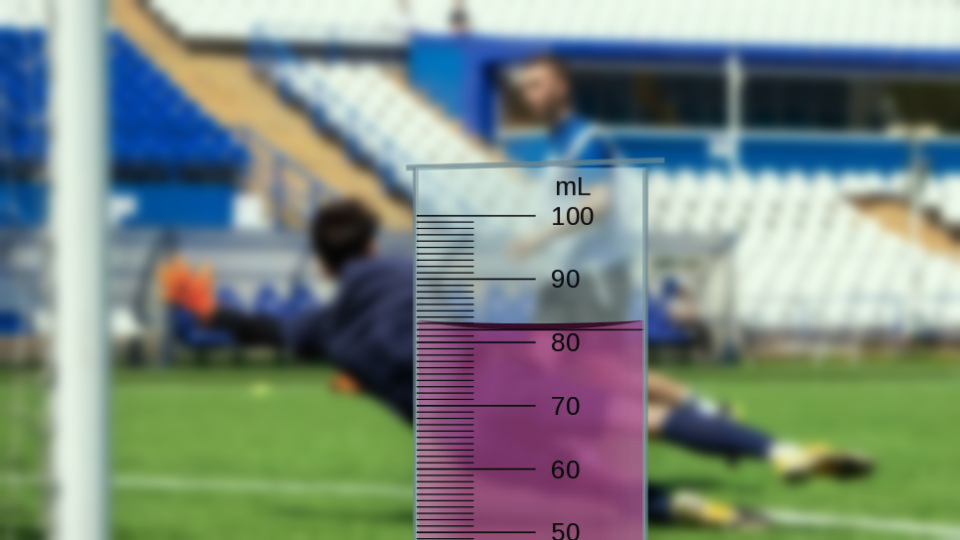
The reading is 82 mL
